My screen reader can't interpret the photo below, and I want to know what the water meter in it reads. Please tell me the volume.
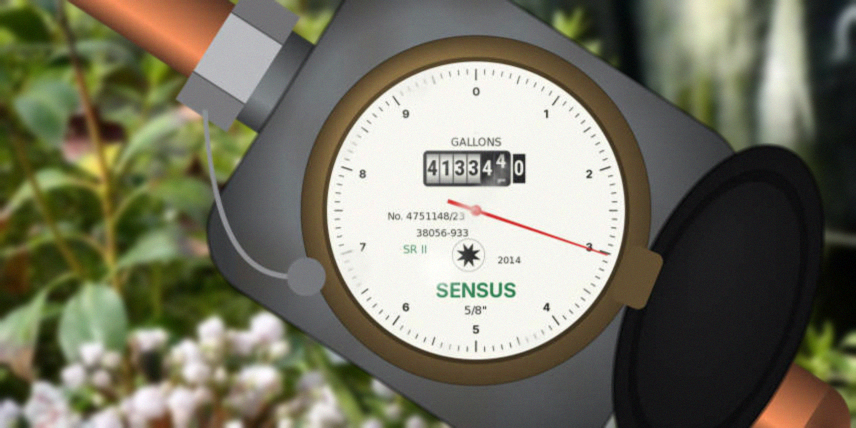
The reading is 4133443.0 gal
